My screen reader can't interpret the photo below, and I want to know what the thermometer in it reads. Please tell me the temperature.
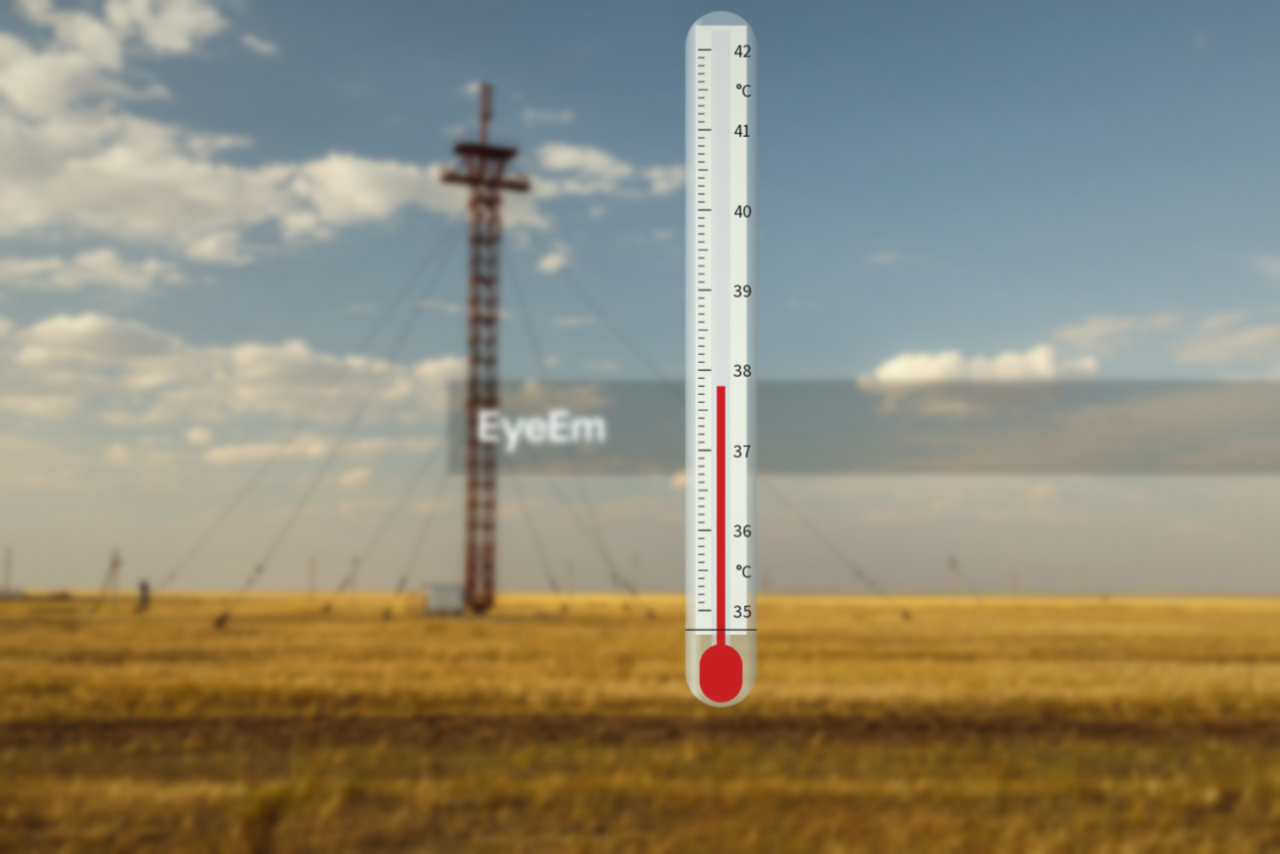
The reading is 37.8 °C
